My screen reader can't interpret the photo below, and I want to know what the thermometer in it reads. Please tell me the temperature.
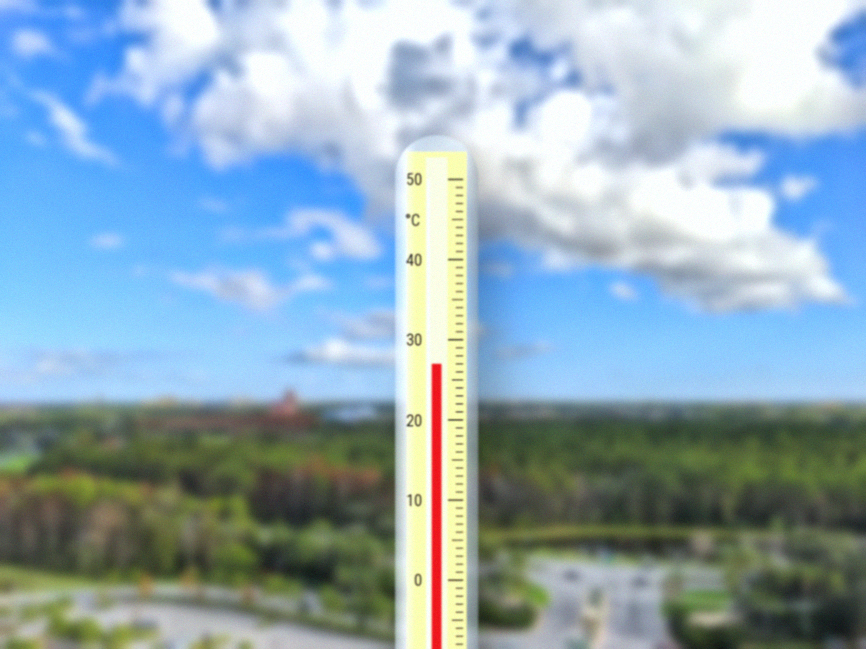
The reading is 27 °C
